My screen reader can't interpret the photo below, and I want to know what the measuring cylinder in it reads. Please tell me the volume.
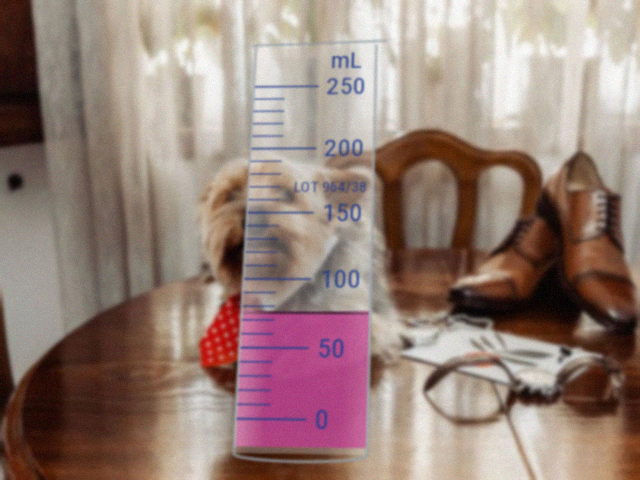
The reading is 75 mL
